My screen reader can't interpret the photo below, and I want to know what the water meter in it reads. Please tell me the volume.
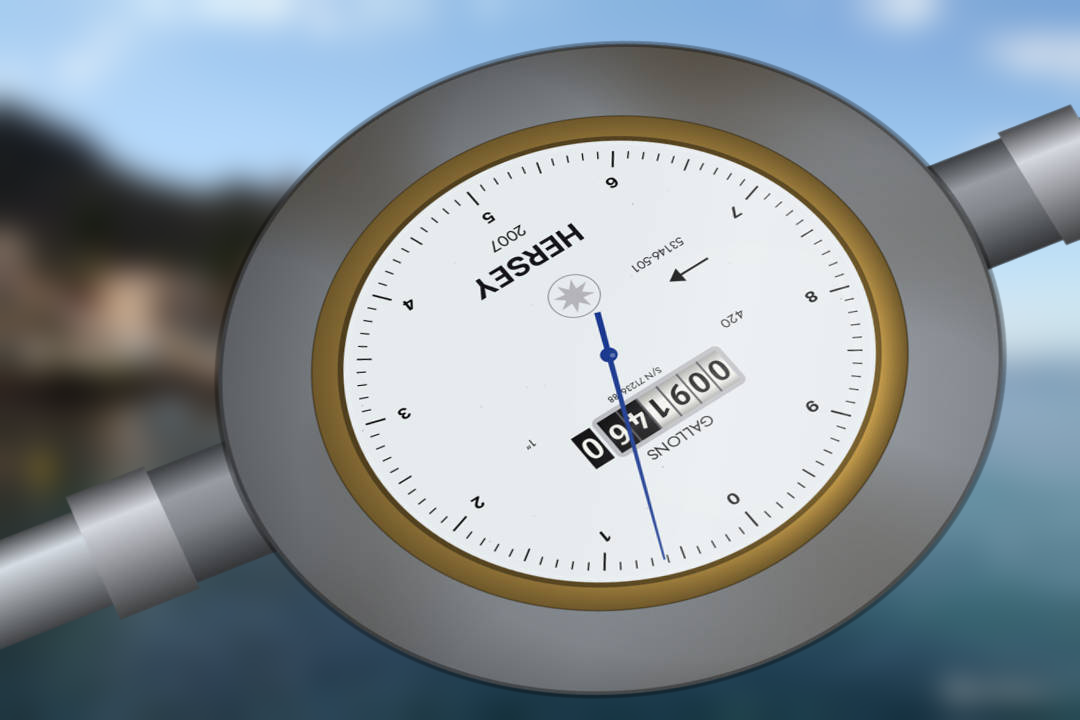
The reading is 91460.6 gal
